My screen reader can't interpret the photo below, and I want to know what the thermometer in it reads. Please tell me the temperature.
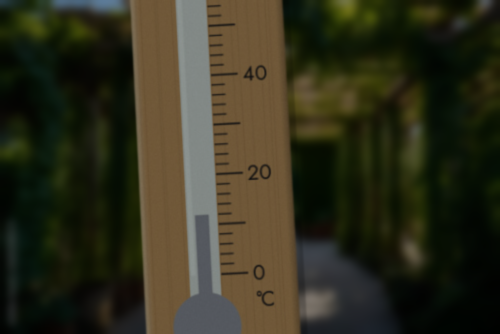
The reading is 12 °C
